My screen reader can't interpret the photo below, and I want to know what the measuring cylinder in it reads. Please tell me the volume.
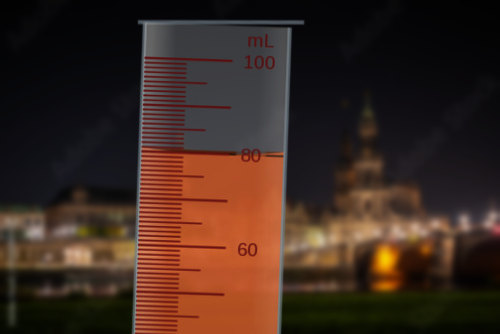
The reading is 80 mL
